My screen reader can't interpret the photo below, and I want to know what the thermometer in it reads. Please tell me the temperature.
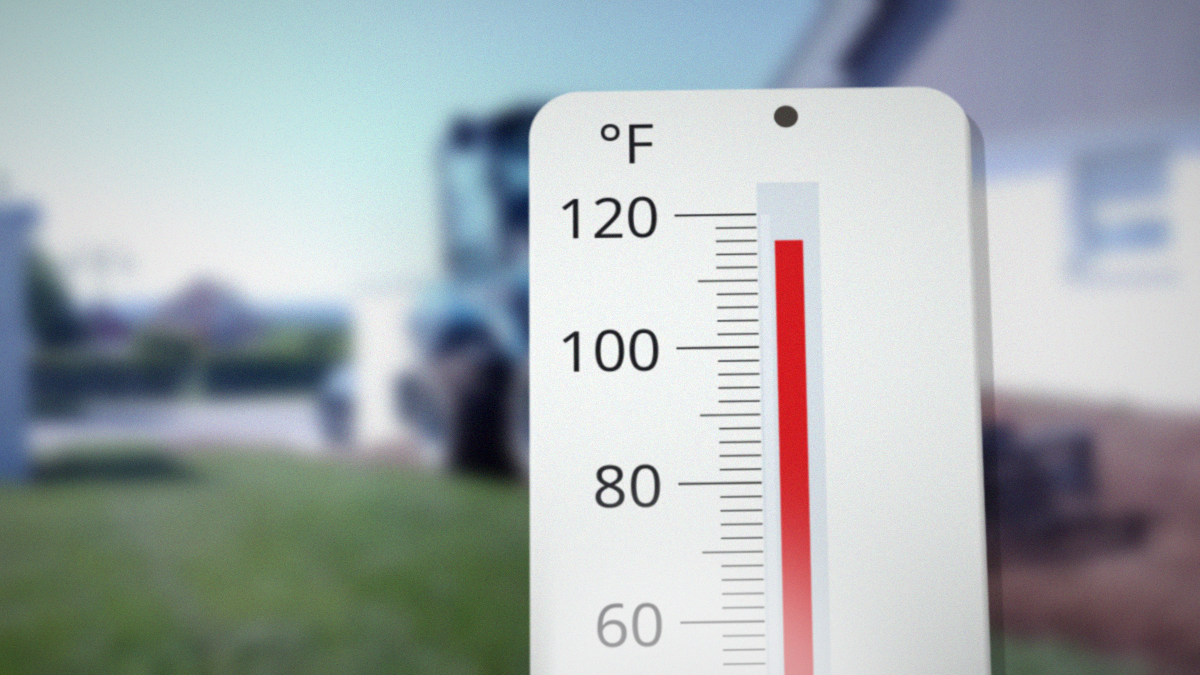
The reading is 116 °F
